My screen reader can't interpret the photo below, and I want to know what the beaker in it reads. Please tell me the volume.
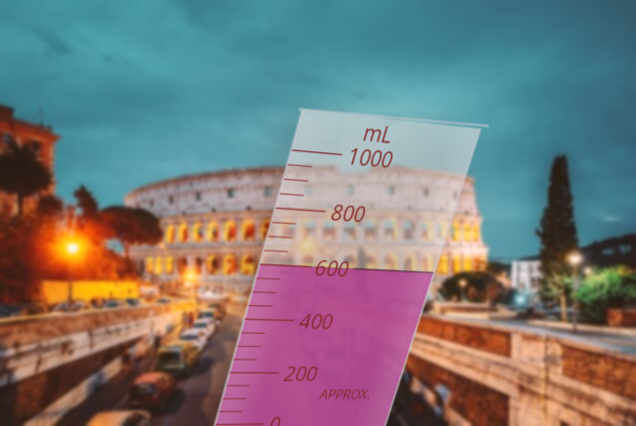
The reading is 600 mL
